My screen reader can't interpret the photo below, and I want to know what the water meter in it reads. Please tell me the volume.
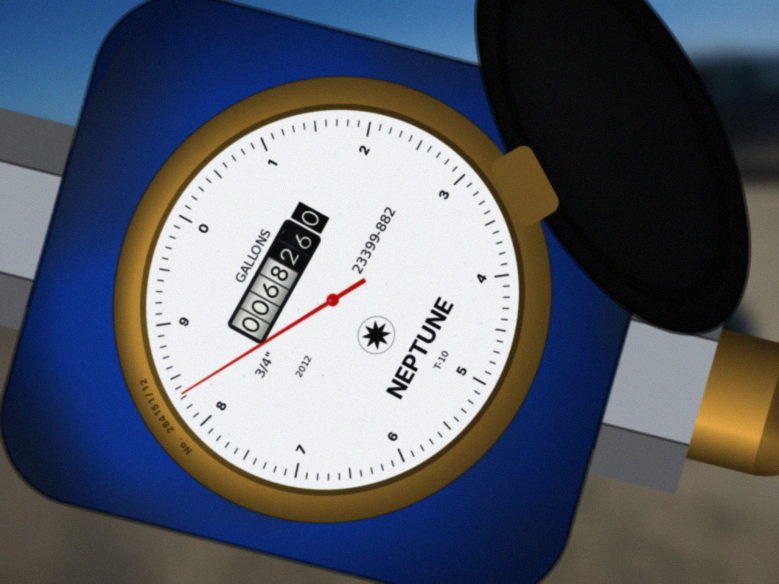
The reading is 68258.3 gal
